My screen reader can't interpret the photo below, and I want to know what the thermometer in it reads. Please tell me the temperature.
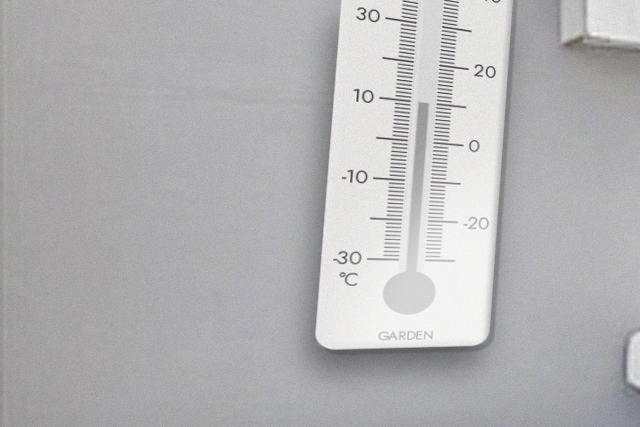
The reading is 10 °C
